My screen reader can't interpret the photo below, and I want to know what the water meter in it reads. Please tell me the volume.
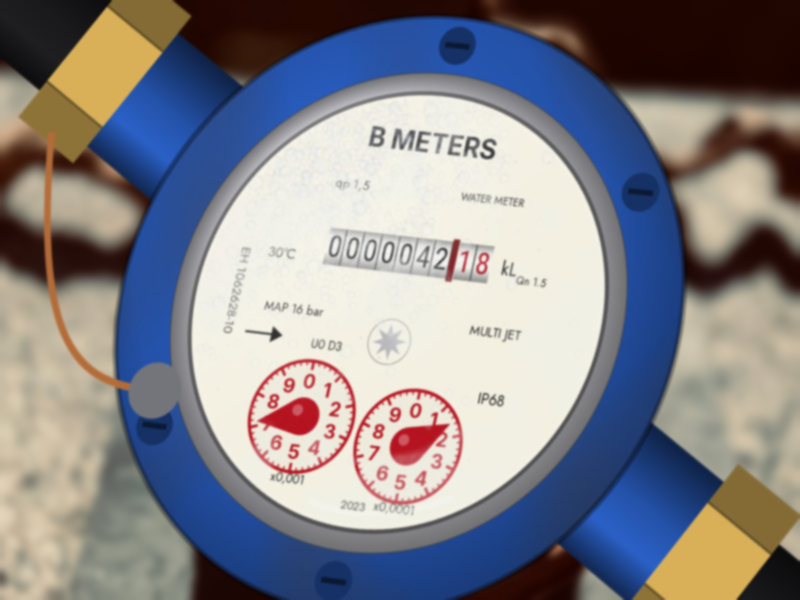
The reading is 42.1871 kL
